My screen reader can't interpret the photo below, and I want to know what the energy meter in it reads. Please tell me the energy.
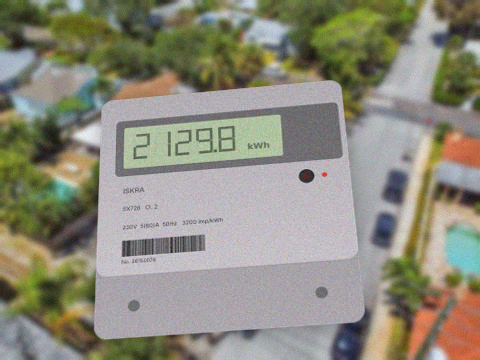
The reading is 2129.8 kWh
